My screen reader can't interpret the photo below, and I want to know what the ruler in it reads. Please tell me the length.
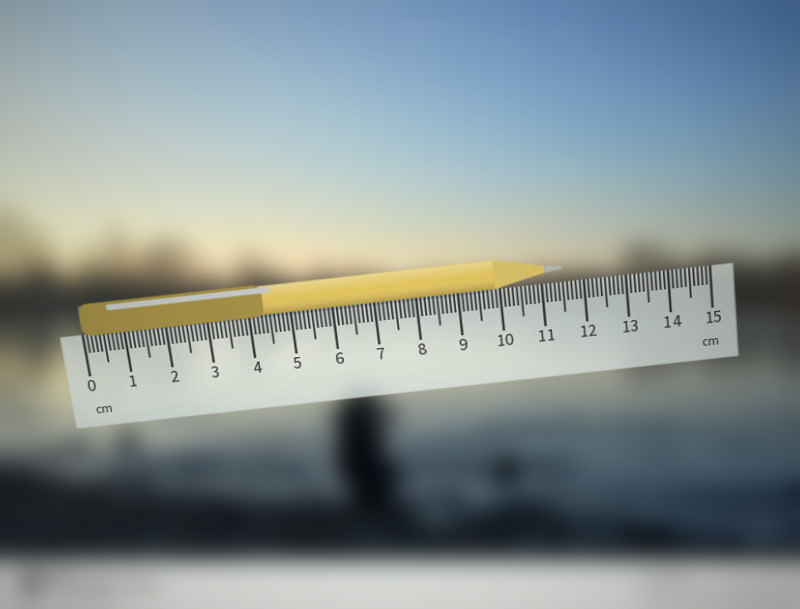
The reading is 11.5 cm
